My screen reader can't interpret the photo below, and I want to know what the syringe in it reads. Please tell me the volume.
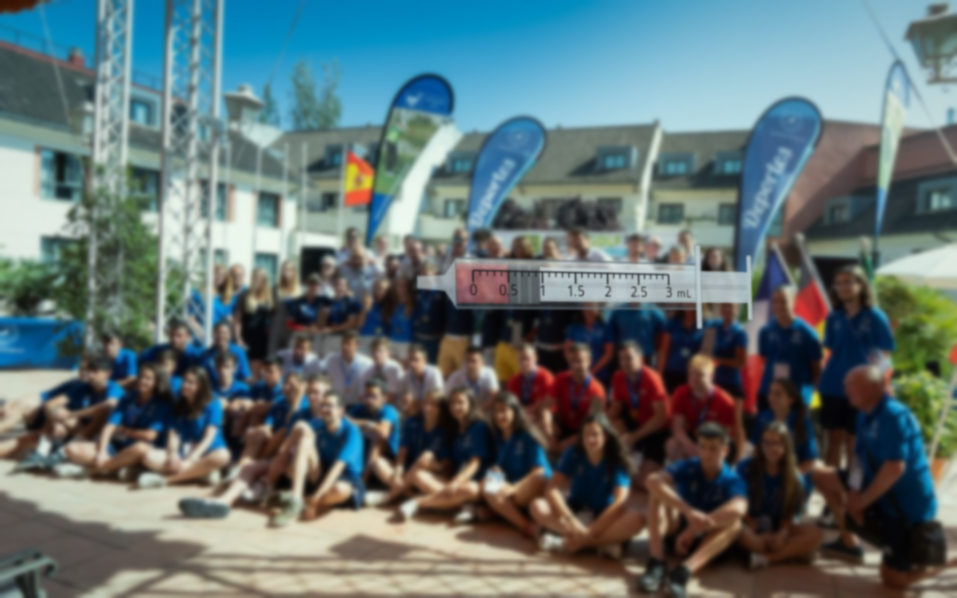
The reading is 0.5 mL
